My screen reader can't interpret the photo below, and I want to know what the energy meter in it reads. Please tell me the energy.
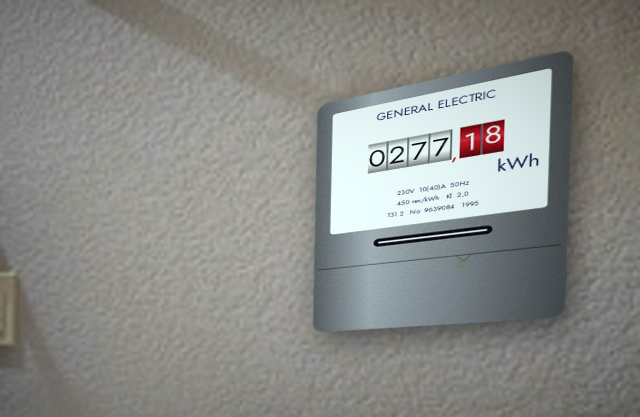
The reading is 277.18 kWh
